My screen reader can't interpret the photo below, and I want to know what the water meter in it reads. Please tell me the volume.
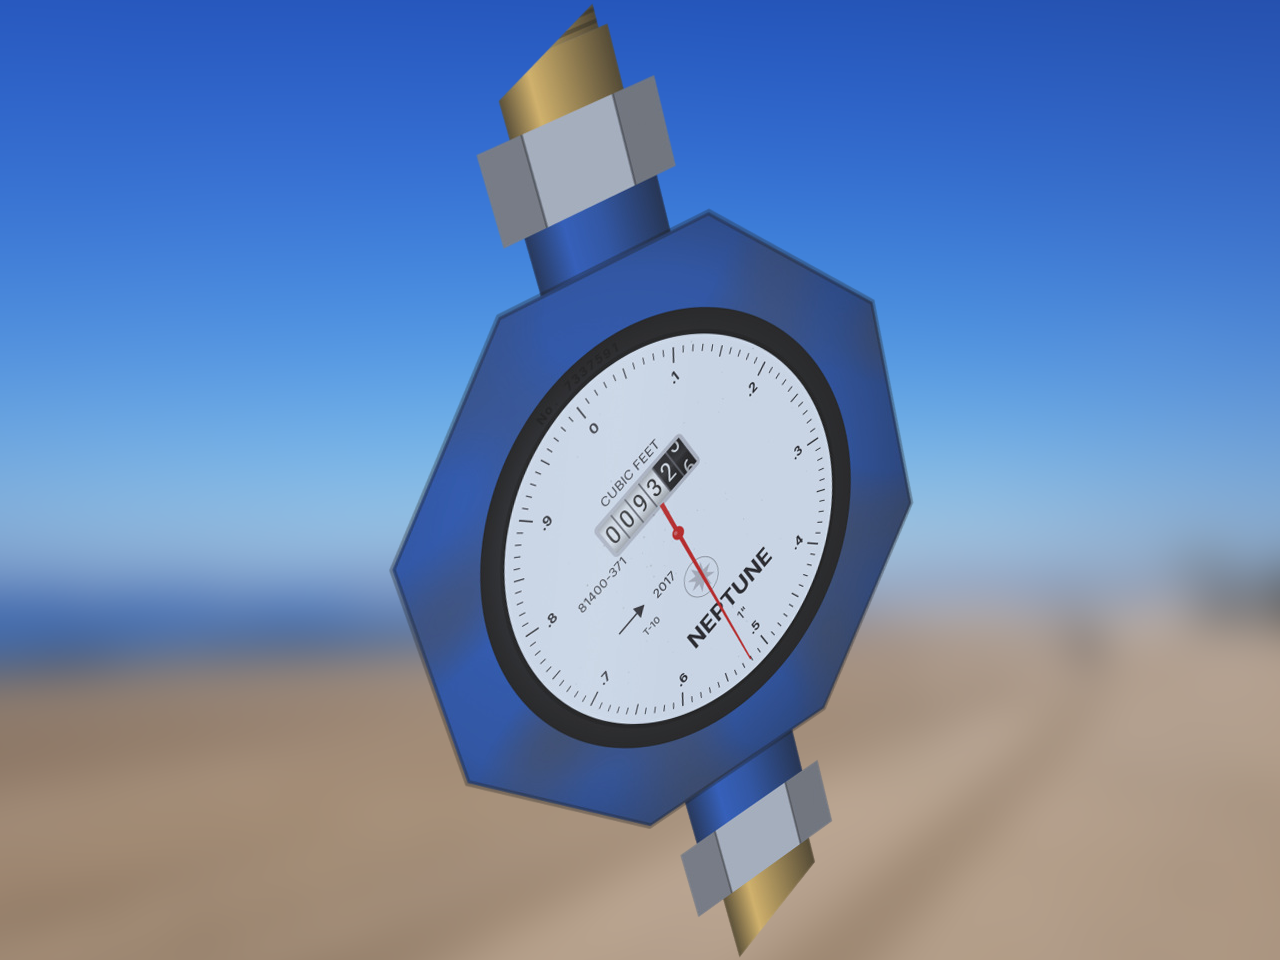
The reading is 9325.52 ft³
